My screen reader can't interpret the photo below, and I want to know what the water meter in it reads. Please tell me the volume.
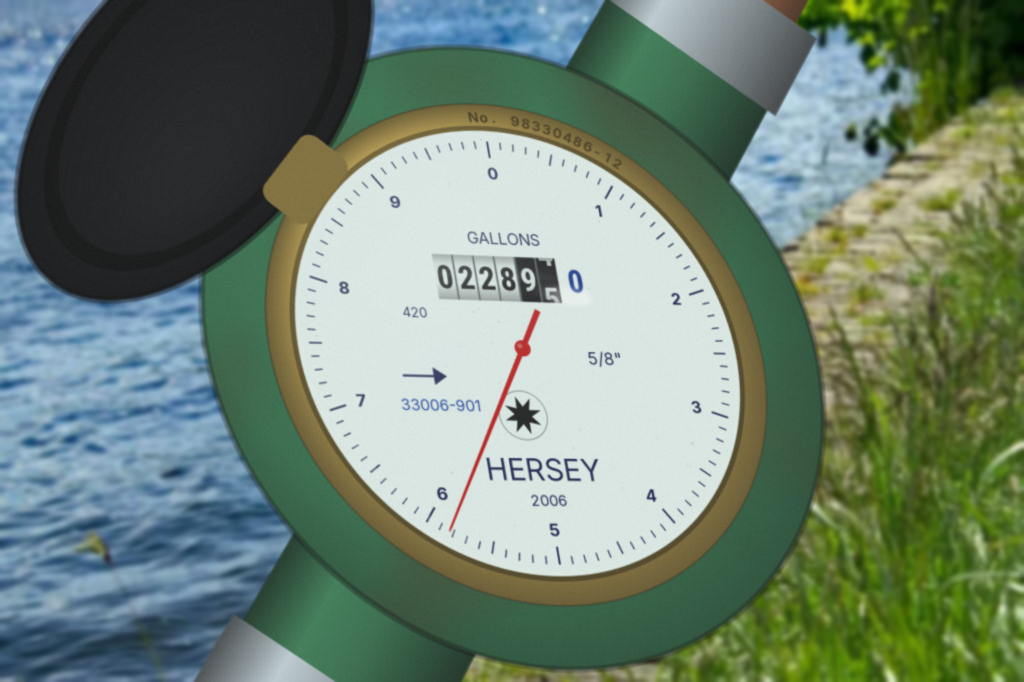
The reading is 228945.8 gal
